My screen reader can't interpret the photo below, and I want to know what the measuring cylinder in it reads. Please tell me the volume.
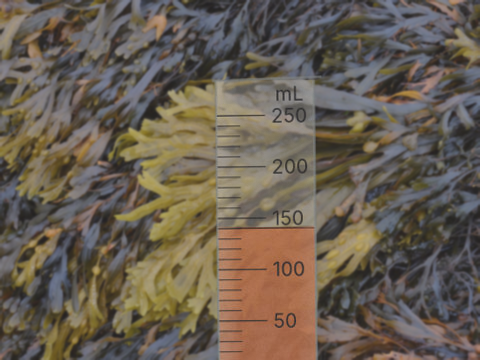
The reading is 140 mL
